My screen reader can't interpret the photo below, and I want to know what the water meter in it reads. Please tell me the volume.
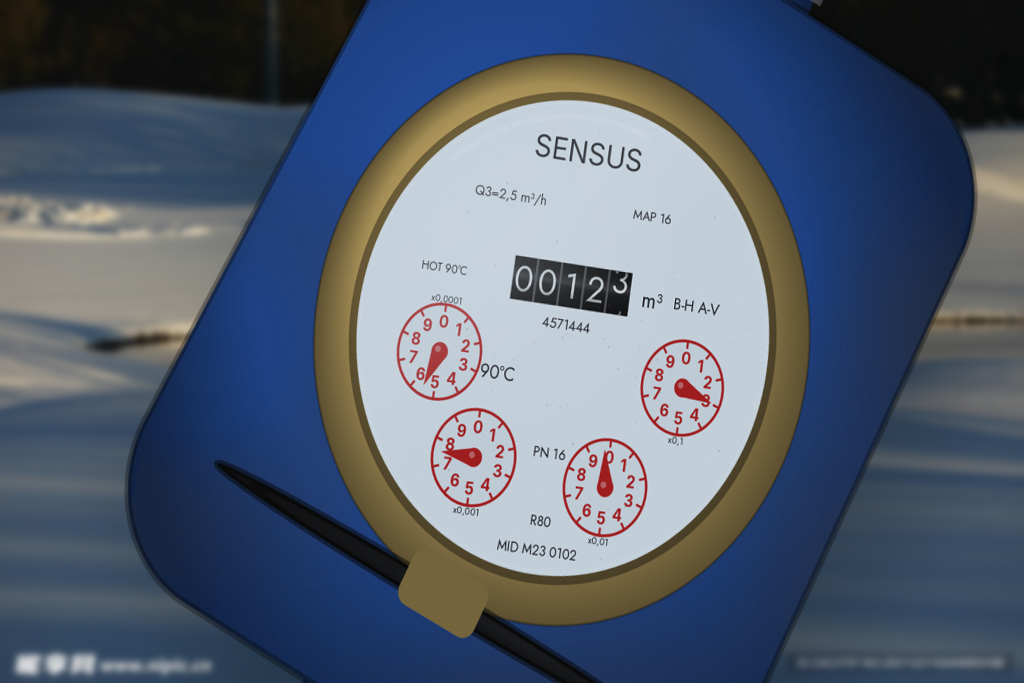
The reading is 123.2975 m³
